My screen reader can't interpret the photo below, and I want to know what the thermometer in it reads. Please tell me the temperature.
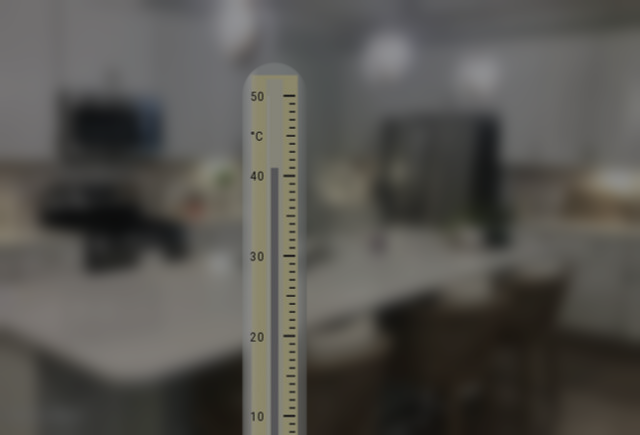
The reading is 41 °C
